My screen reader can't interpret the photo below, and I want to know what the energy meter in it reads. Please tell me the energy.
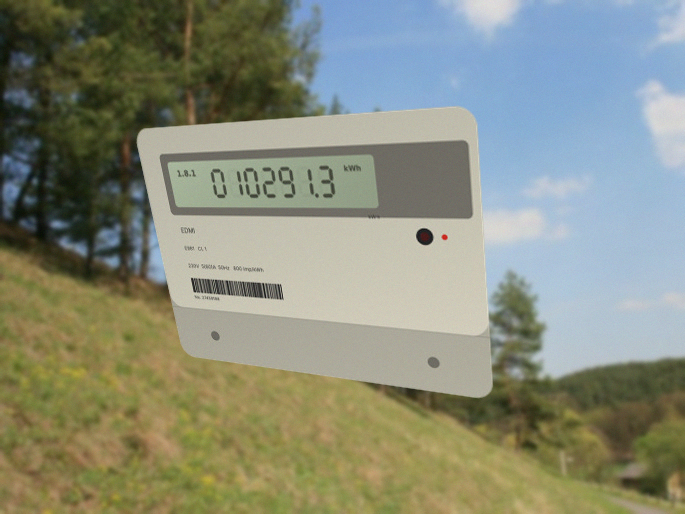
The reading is 10291.3 kWh
